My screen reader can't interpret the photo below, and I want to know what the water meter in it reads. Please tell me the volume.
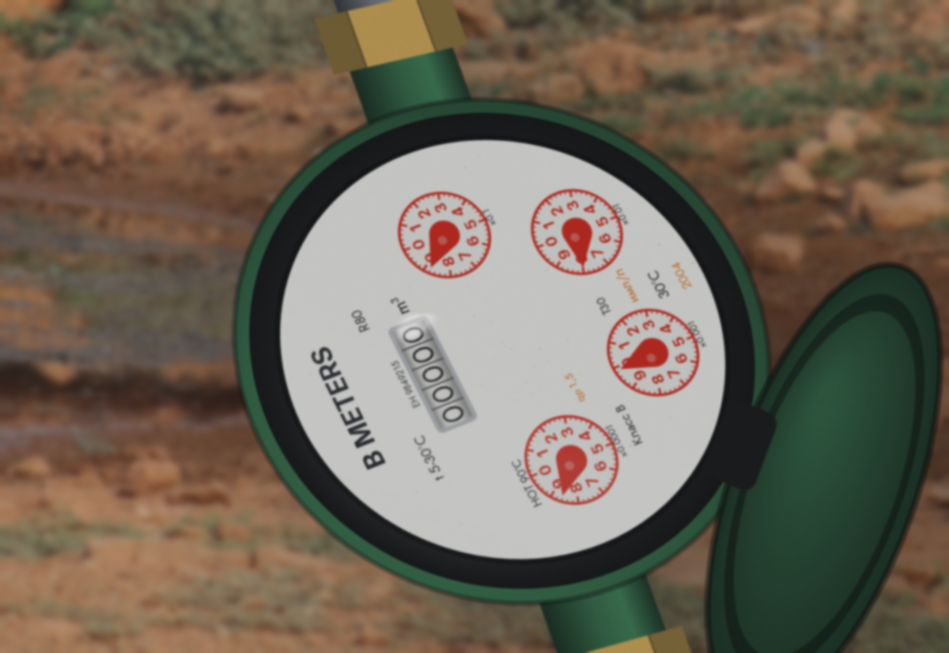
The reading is 0.8798 m³
